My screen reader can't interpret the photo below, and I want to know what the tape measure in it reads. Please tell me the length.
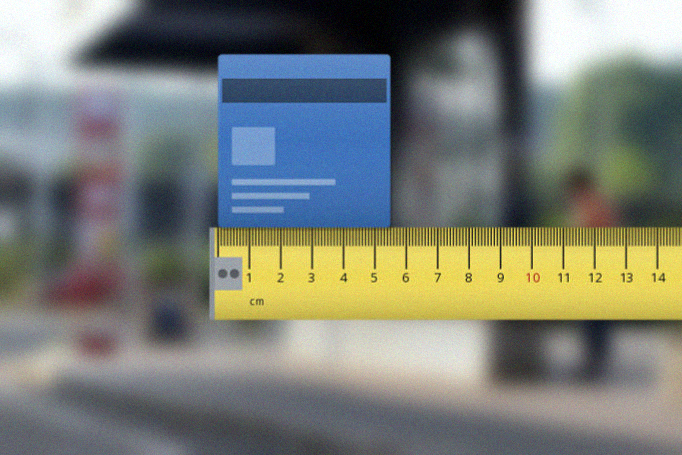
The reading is 5.5 cm
